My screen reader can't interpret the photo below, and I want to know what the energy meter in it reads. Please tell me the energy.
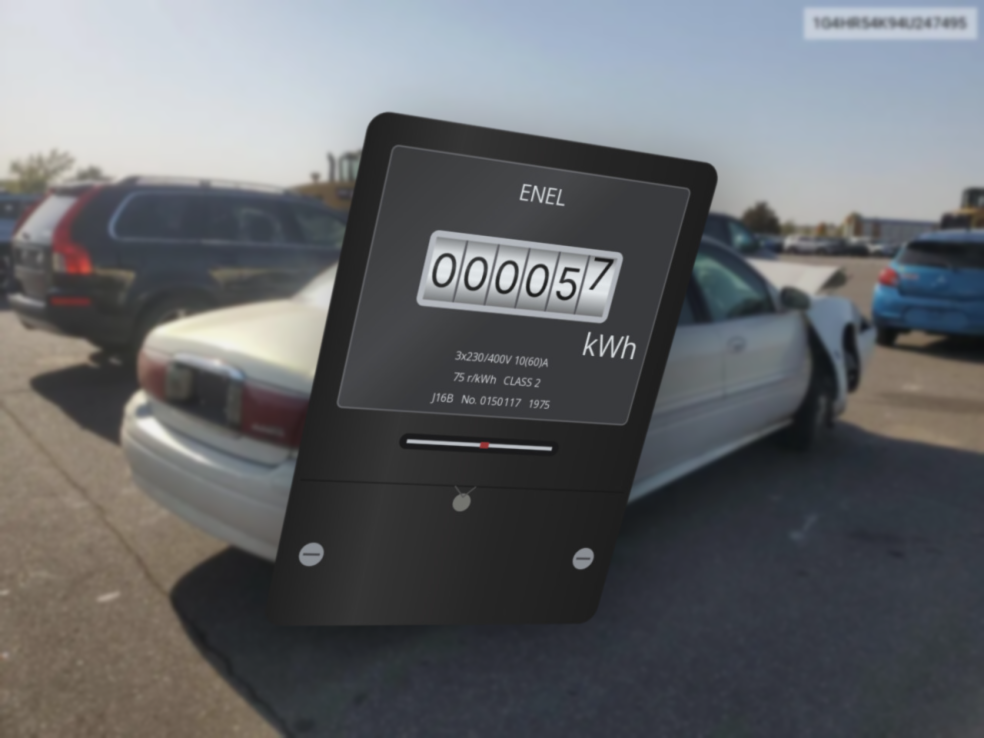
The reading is 57 kWh
